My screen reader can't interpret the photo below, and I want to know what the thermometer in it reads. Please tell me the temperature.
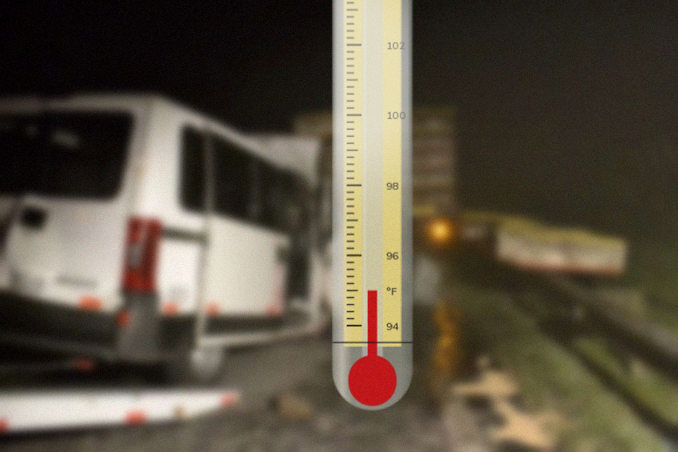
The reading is 95 °F
